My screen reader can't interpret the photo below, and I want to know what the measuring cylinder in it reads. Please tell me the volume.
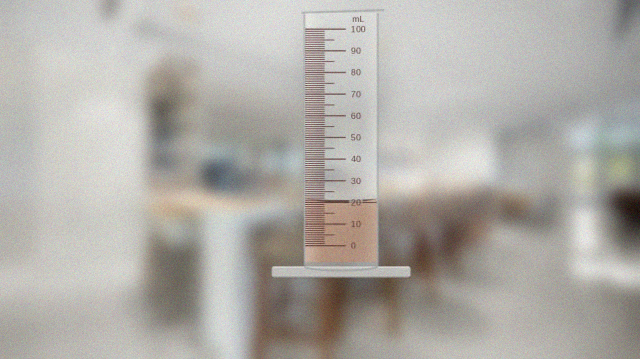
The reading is 20 mL
